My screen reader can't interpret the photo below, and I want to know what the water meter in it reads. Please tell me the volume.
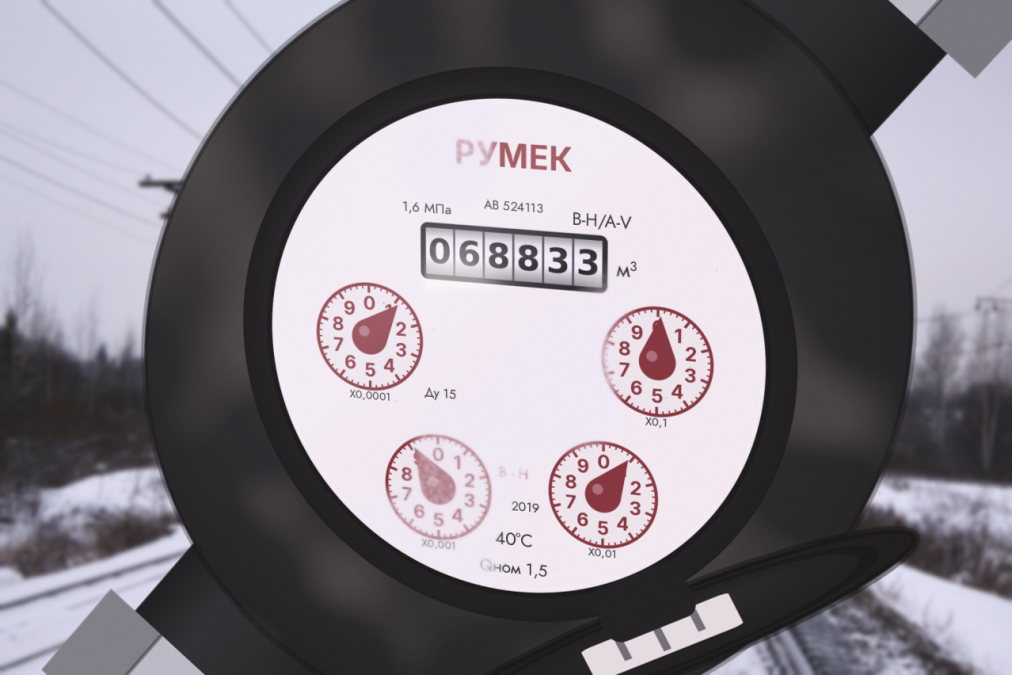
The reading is 68833.0091 m³
